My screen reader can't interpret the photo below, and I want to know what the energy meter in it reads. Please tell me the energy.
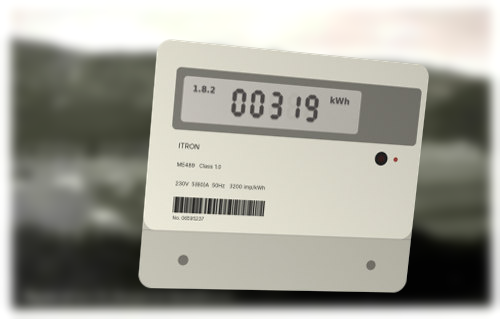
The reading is 319 kWh
